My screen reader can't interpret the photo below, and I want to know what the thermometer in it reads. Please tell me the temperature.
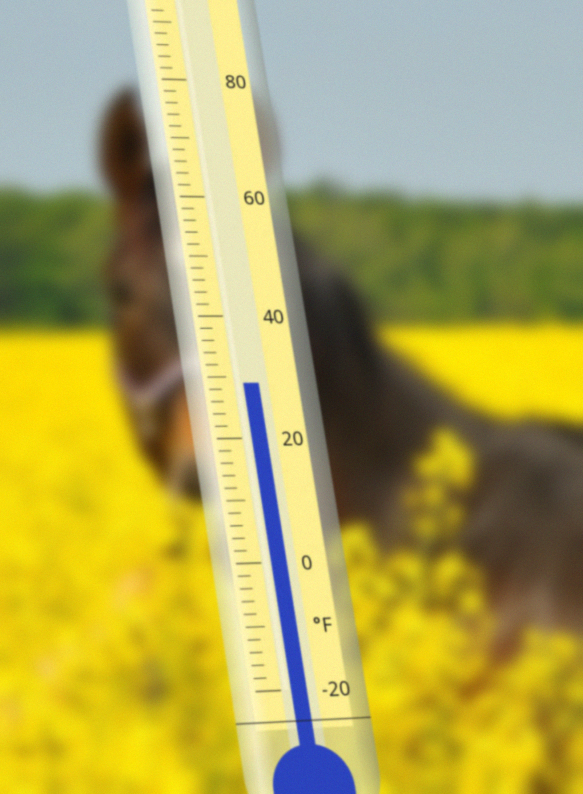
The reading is 29 °F
